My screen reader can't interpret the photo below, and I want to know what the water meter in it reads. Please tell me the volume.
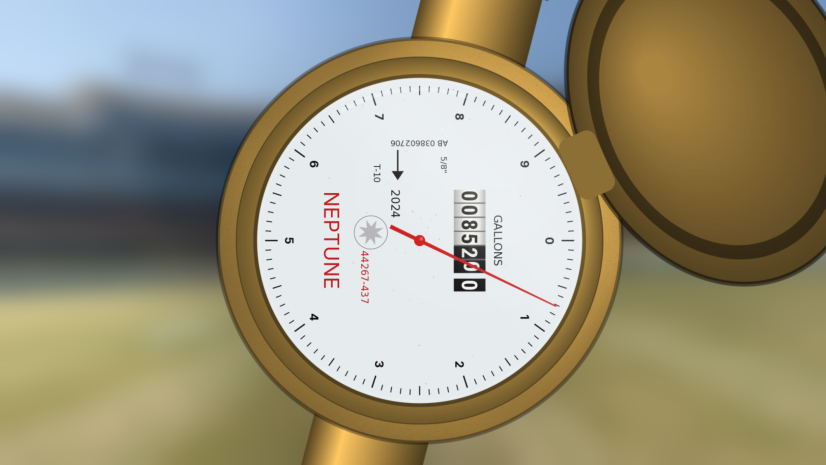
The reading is 85200.7 gal
